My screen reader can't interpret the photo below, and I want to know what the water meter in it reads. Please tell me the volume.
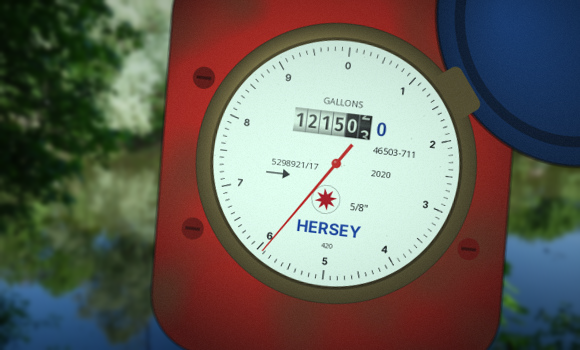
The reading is 1215025.9 gal
